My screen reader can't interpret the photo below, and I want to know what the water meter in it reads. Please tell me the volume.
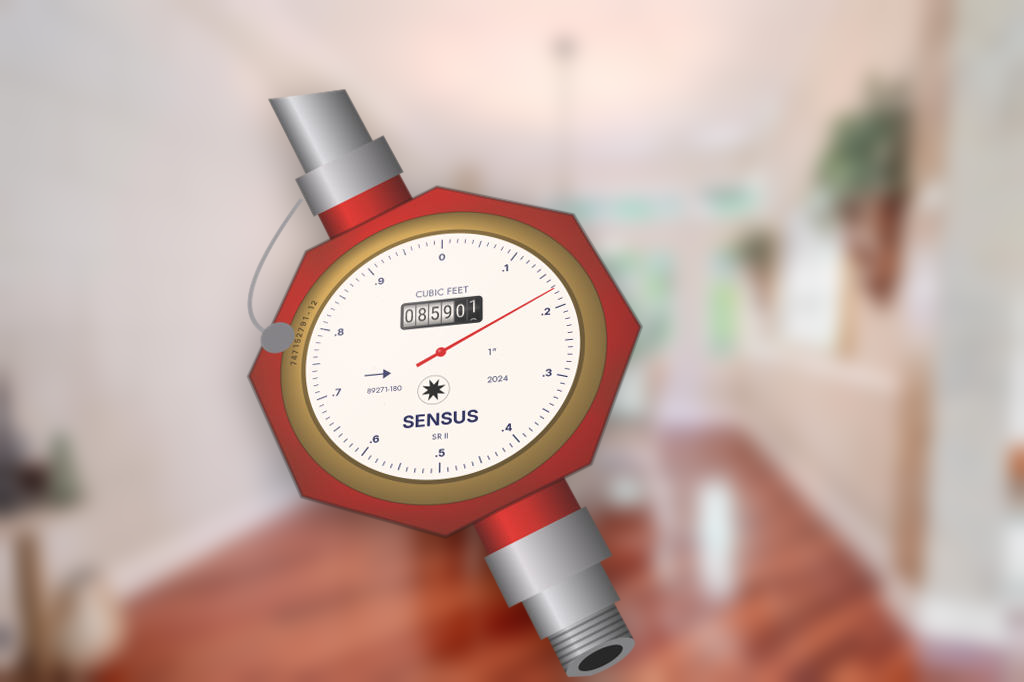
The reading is 85901.17 ft³
